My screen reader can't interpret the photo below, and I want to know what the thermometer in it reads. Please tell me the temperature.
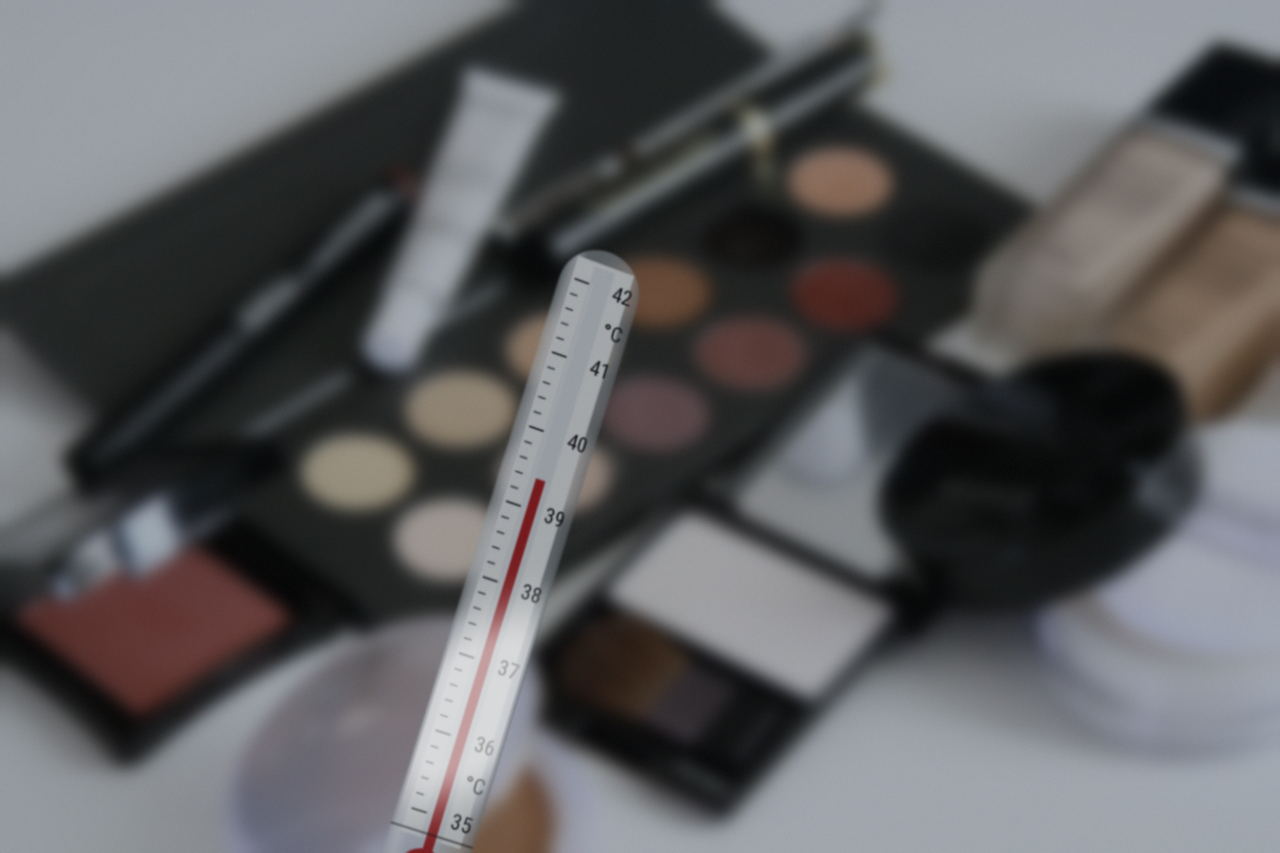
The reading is 39.4 °C
